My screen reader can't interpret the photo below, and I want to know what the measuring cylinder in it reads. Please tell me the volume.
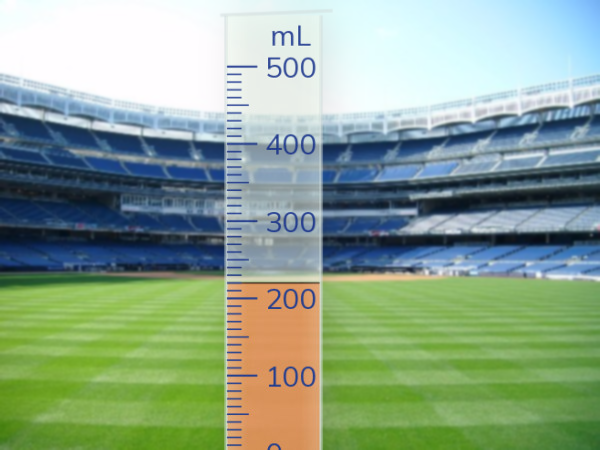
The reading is 220 mL
